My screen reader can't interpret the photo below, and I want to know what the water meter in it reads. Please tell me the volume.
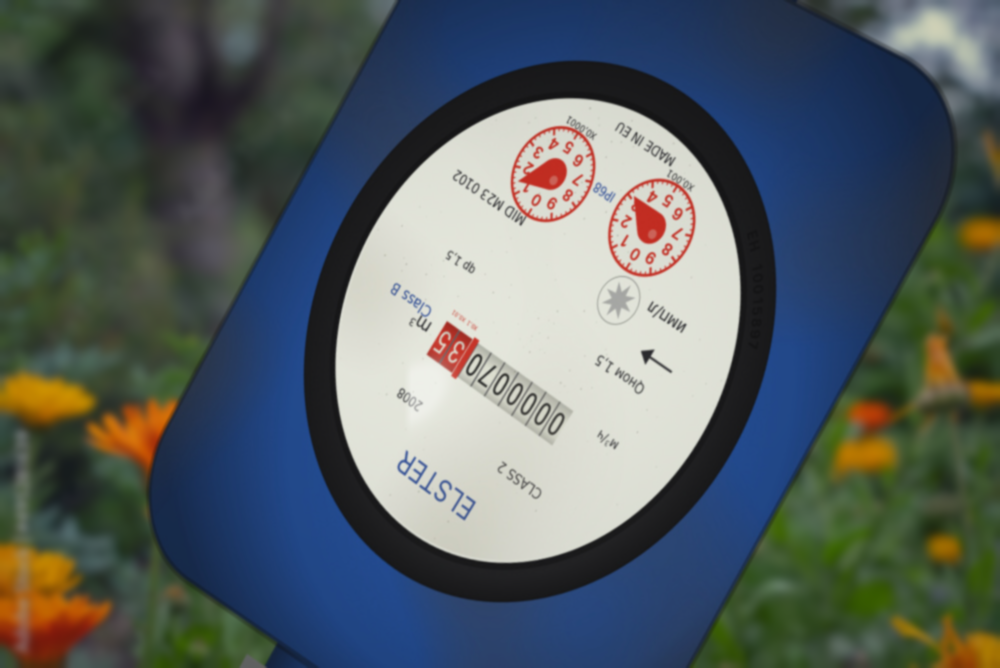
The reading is 70.3531 m³
